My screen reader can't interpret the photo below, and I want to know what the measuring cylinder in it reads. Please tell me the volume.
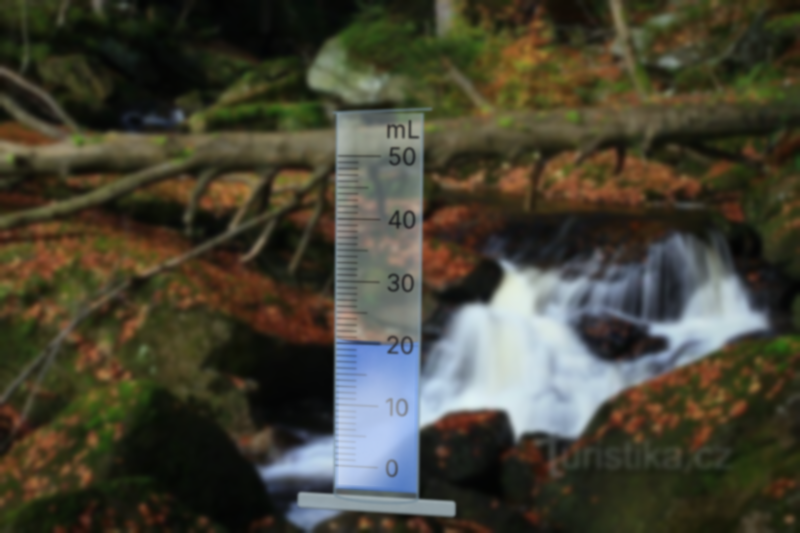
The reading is 20 mL
